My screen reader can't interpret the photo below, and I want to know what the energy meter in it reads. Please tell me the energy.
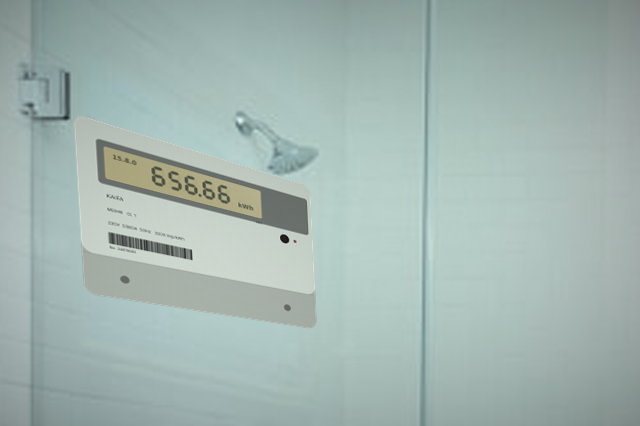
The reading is 656.66 kWh
